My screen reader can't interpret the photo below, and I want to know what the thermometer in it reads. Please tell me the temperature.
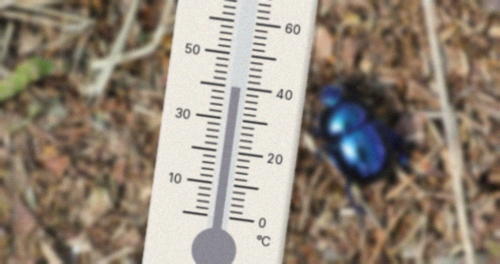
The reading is 40 °C
